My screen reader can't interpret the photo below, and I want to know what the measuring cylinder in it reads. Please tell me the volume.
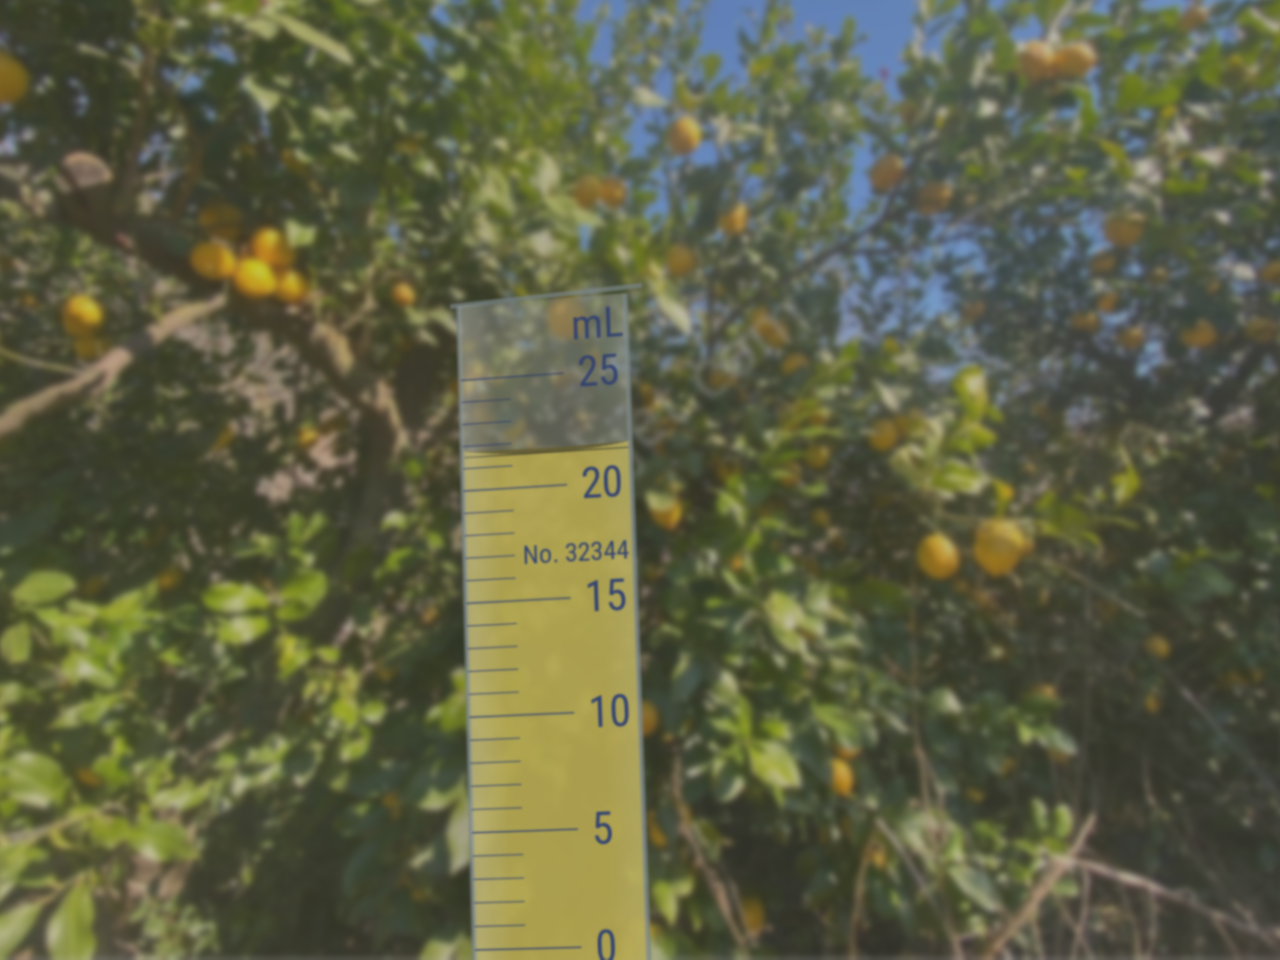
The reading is 21.5 mL
